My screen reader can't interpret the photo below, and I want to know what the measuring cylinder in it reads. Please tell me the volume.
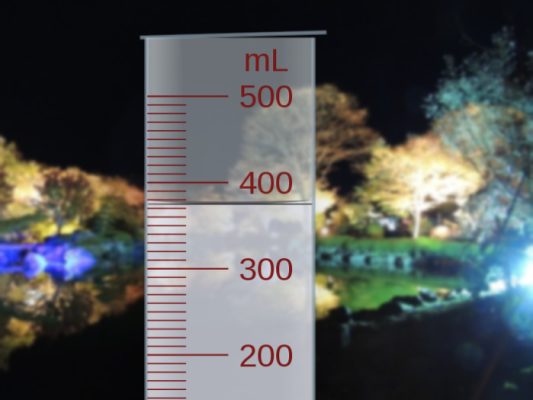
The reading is 375 mL
